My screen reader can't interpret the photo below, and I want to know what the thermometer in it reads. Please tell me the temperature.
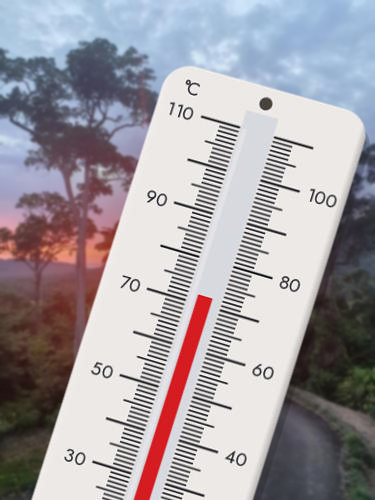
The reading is 72 °C
